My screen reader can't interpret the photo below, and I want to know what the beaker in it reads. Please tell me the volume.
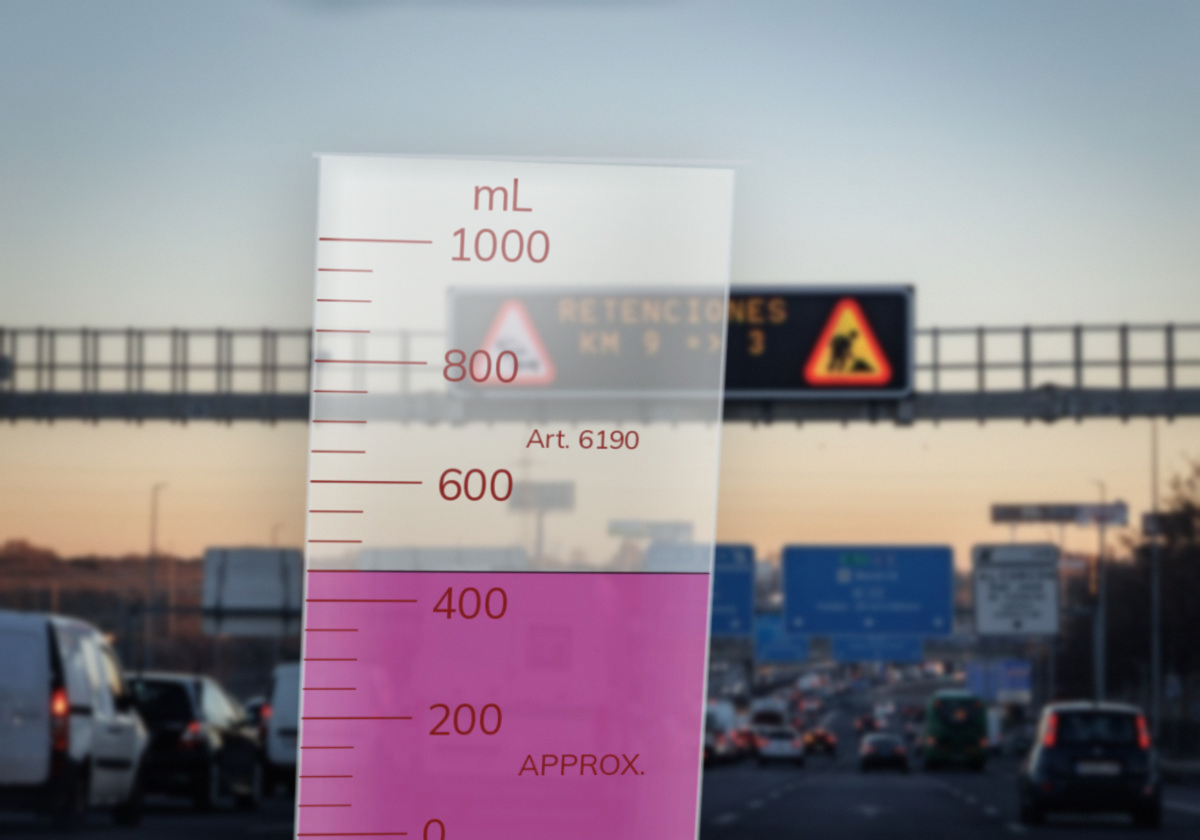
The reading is 450 mL
